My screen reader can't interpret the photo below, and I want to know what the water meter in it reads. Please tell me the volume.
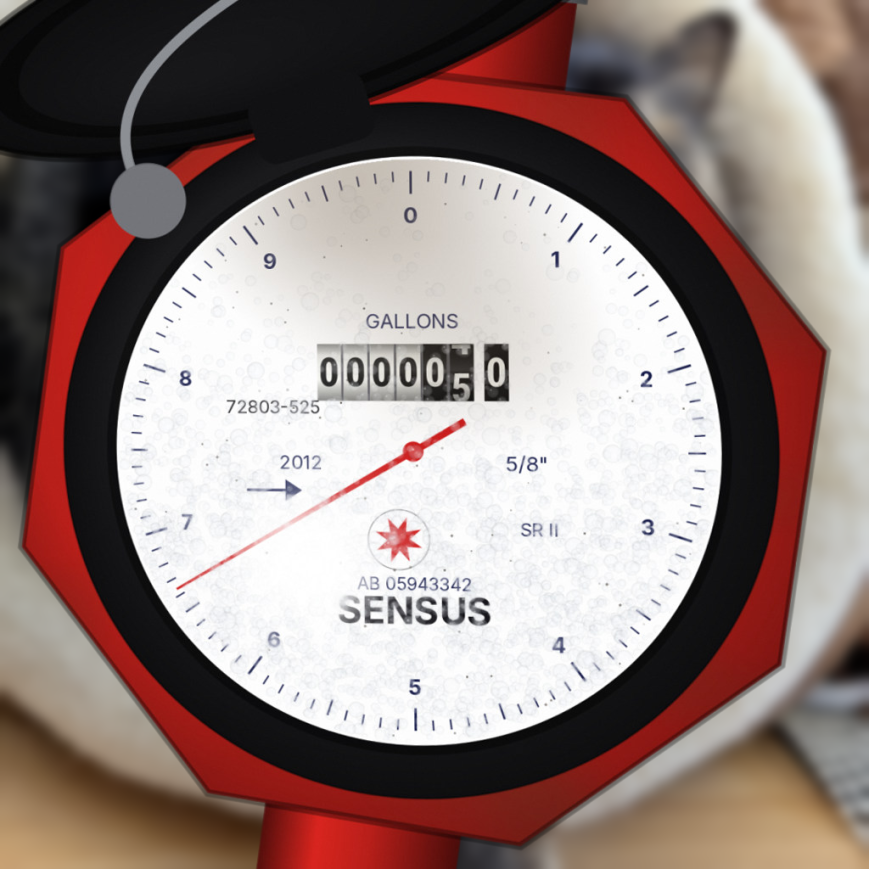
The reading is 46.6 gal
